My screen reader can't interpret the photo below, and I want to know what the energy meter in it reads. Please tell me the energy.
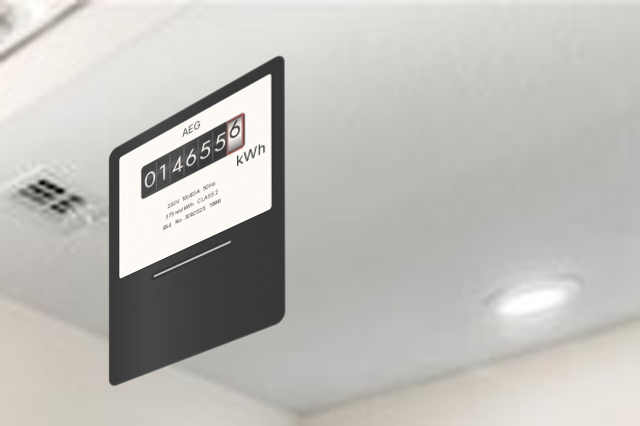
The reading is 14655.6 kWh
